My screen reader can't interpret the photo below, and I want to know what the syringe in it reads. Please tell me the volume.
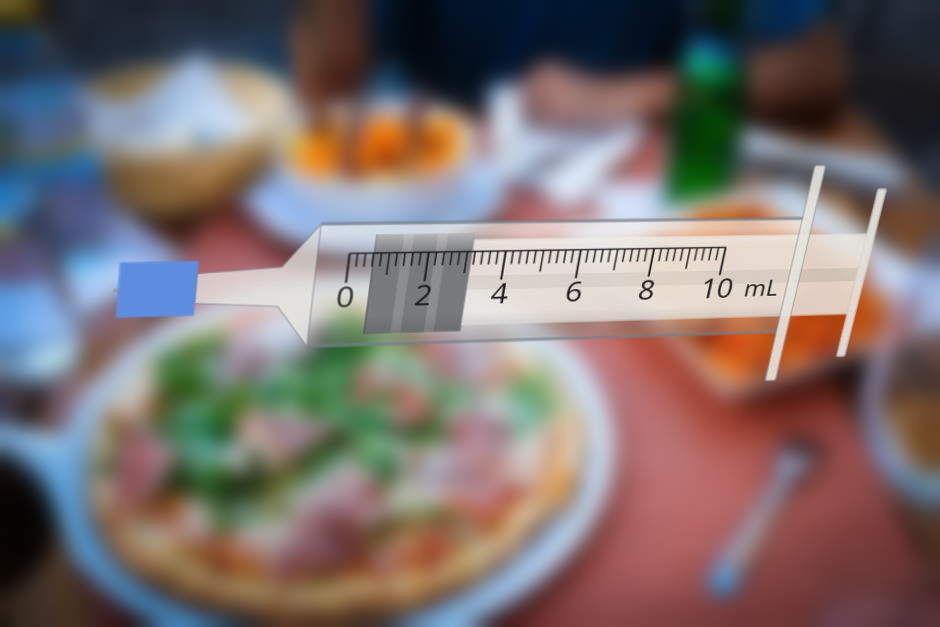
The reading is 0.6 mL
